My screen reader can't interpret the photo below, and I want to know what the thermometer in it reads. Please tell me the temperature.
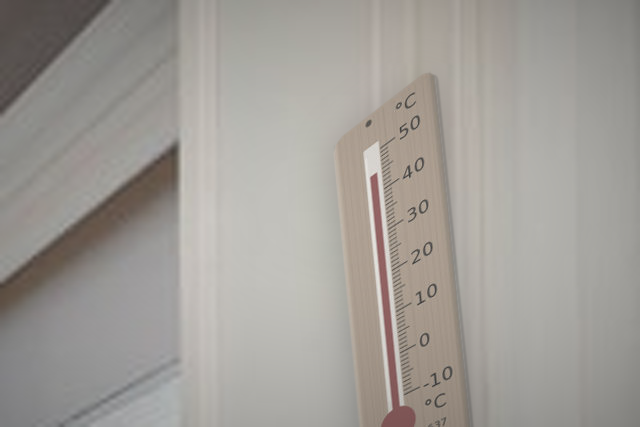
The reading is 45 °C
